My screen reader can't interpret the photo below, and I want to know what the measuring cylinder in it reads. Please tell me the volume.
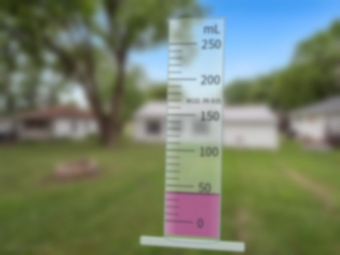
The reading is 40 mL
